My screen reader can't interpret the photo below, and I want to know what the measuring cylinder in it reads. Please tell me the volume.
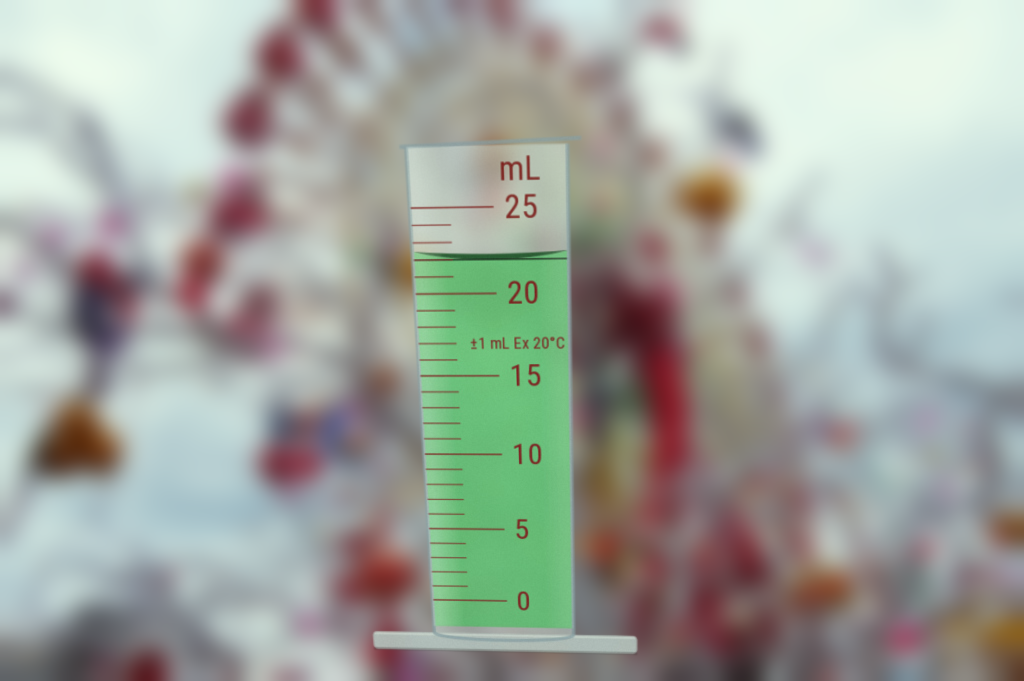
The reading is 22 mL
